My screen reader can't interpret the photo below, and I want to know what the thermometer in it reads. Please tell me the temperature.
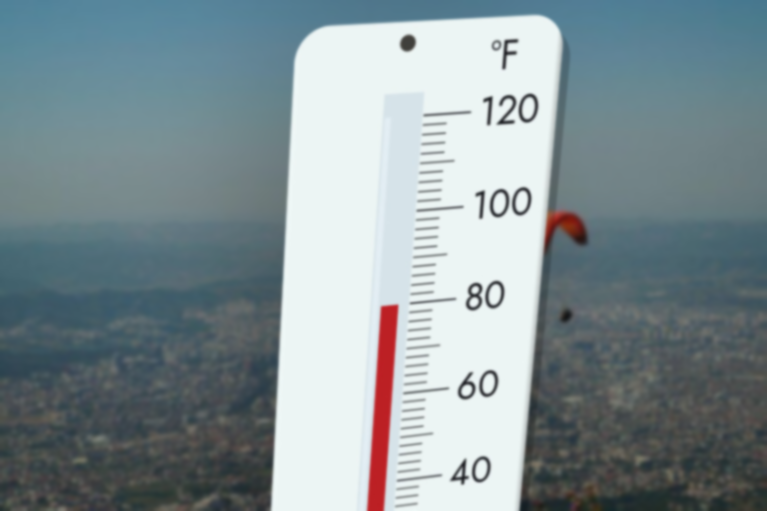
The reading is 80 °F
